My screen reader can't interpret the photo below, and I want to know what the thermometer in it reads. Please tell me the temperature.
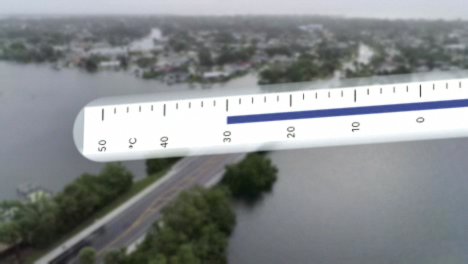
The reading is 30 °C
